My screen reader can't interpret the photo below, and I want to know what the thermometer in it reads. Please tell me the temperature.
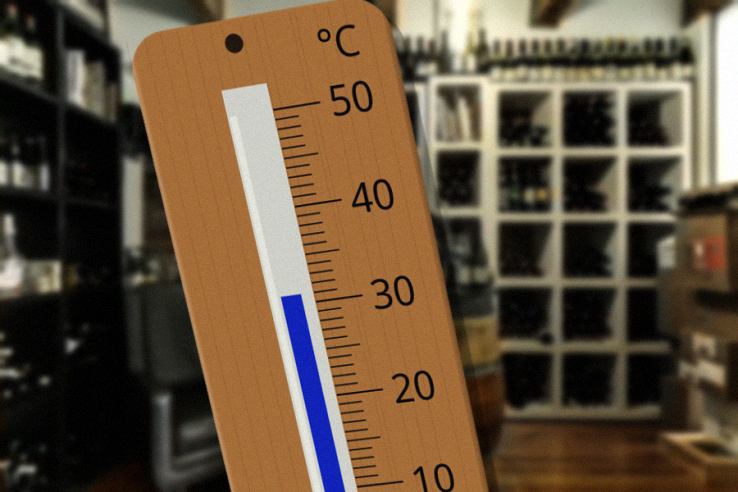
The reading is 31 °C
